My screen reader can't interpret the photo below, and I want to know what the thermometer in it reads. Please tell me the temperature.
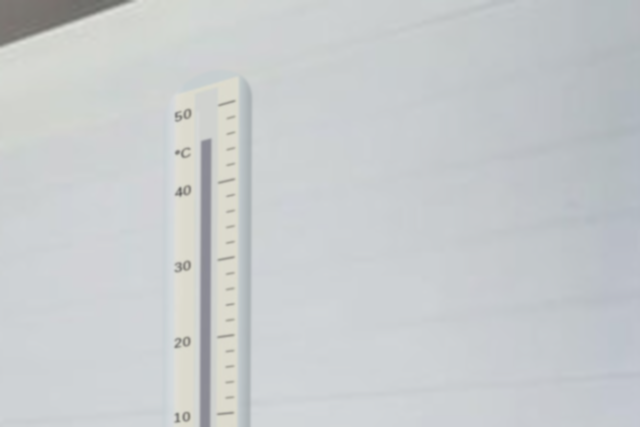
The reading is 46 °C
